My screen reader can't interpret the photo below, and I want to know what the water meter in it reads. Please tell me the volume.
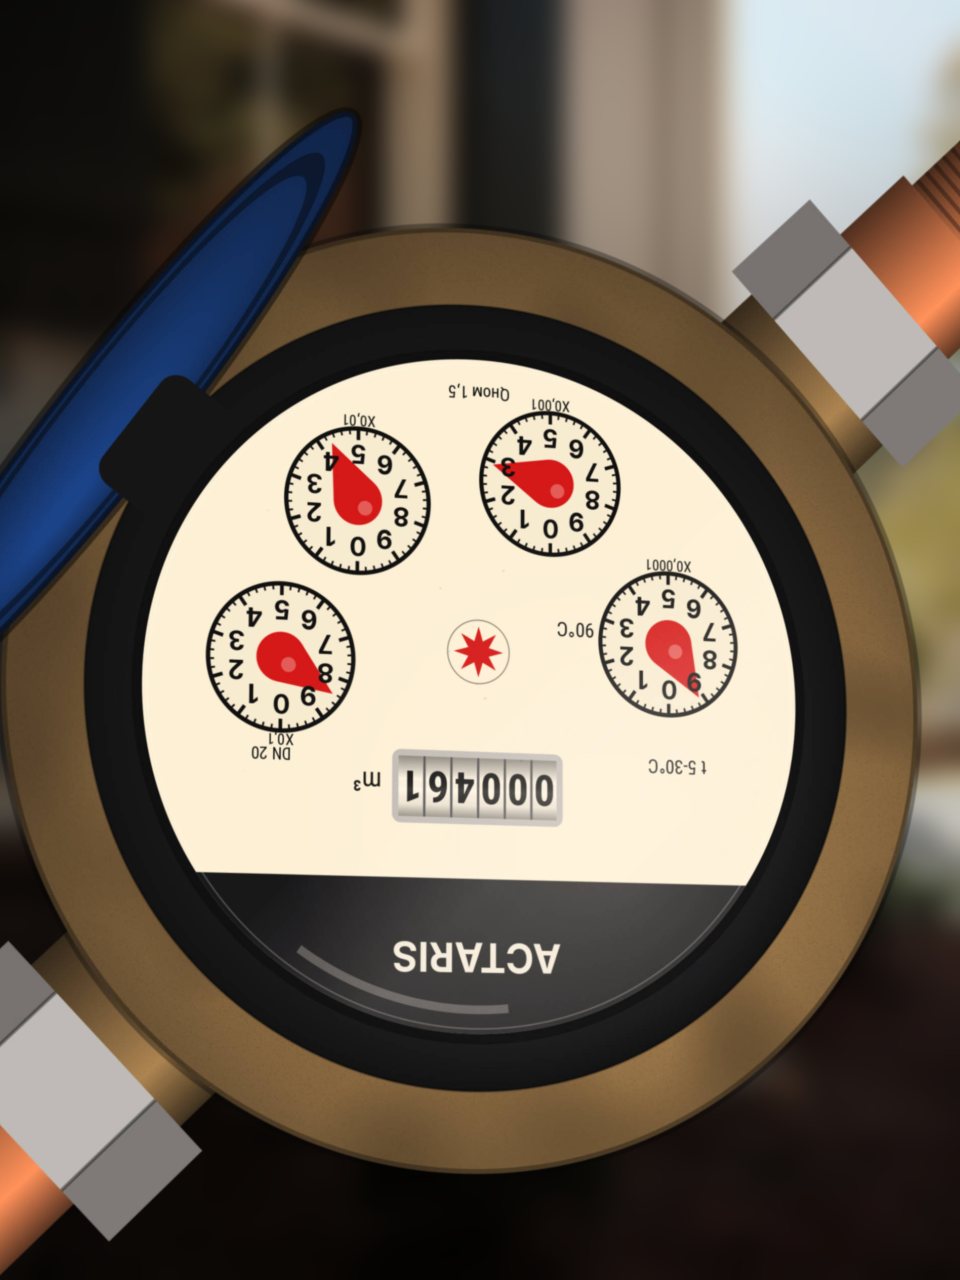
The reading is 461.8429 m³
